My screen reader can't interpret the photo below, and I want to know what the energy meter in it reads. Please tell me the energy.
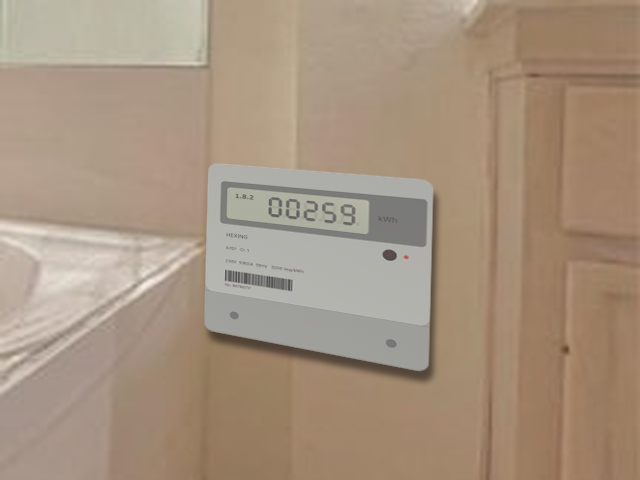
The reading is 259 kWh
